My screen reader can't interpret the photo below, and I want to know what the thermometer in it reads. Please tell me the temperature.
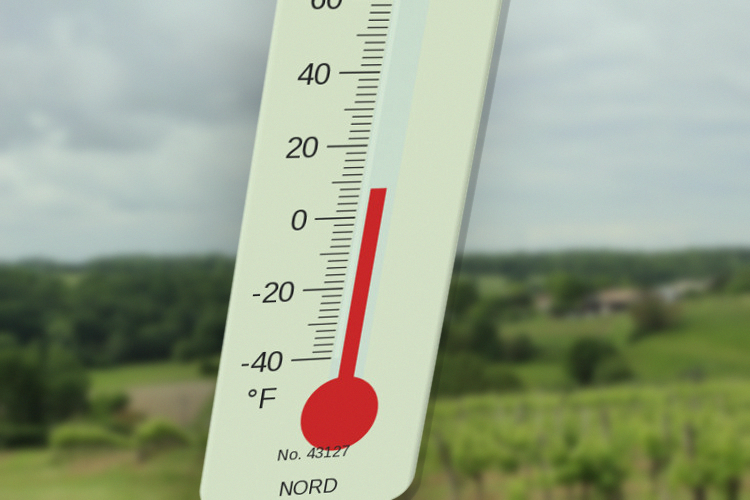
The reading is 8 °F
